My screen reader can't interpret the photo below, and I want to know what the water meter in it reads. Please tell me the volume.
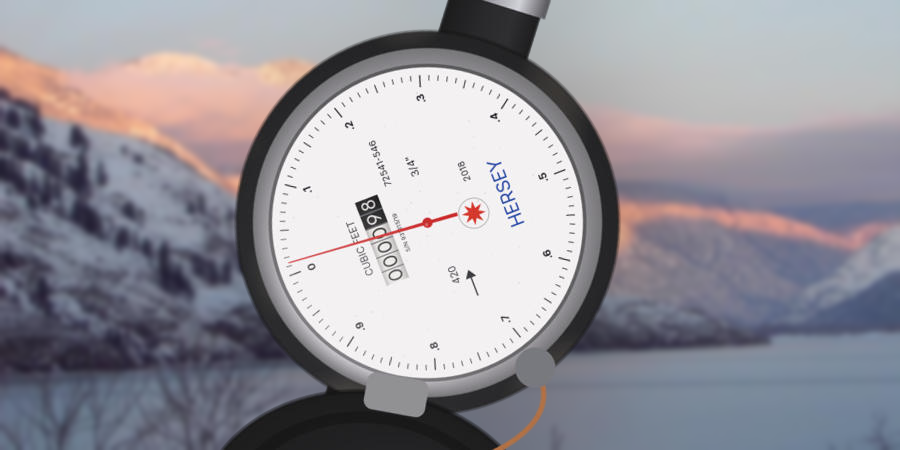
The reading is 98.01 ft³
